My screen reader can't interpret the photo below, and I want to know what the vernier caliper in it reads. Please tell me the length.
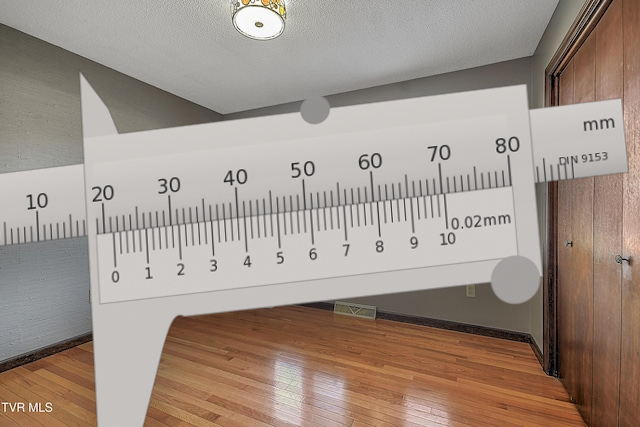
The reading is 21.4 mm
